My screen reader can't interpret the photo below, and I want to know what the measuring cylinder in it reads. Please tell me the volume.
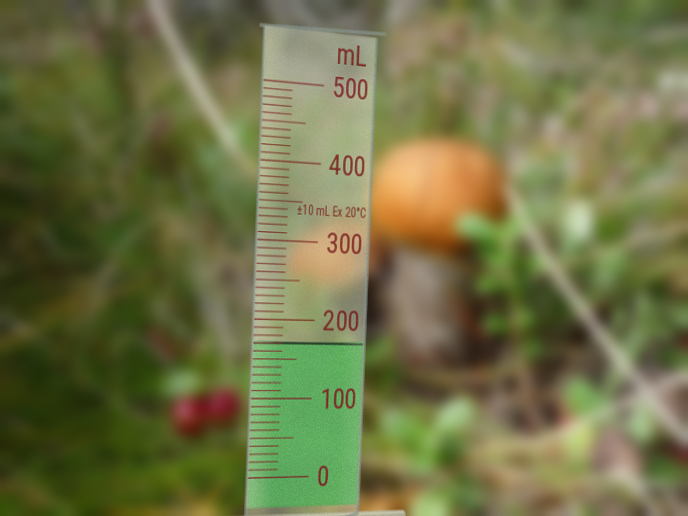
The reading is 170 mL
